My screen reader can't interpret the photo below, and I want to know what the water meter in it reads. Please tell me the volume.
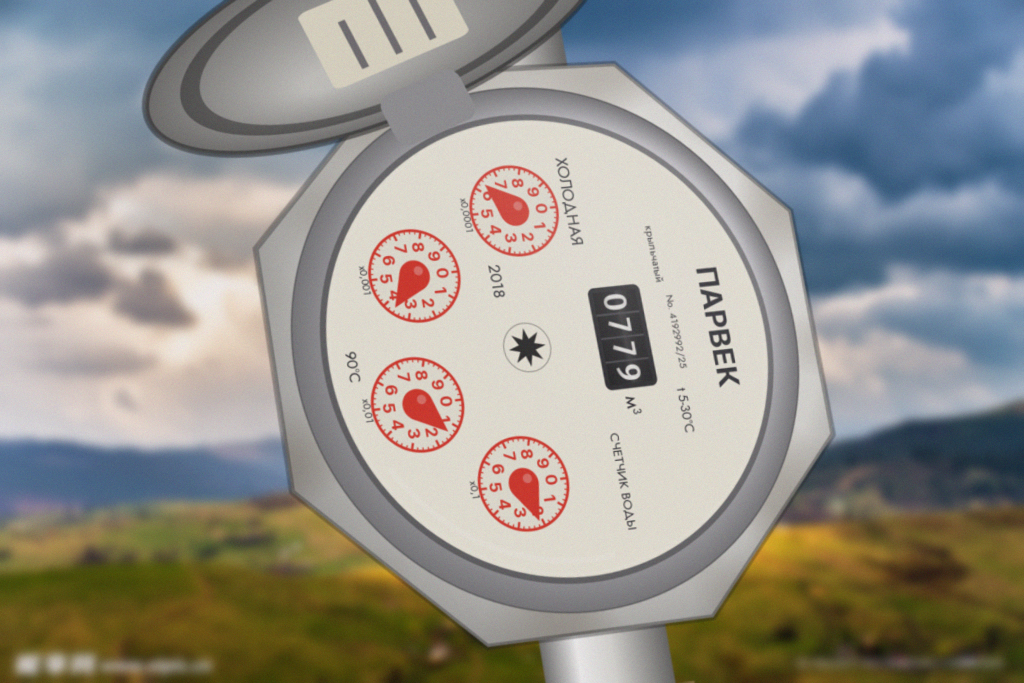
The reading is 779.2136 m³
